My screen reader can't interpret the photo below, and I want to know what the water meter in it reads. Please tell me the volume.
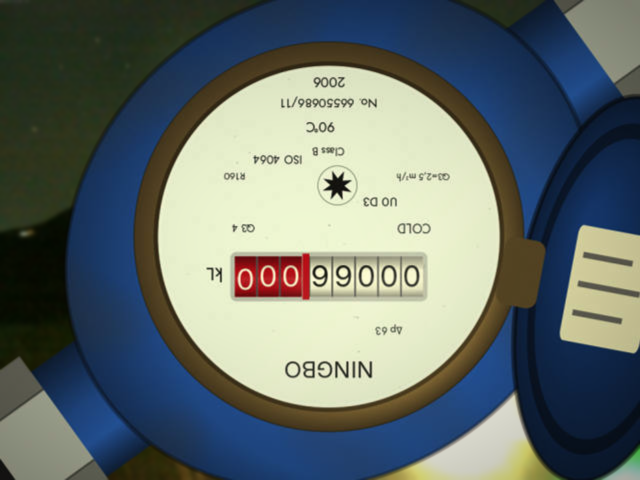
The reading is 66.000 kL
